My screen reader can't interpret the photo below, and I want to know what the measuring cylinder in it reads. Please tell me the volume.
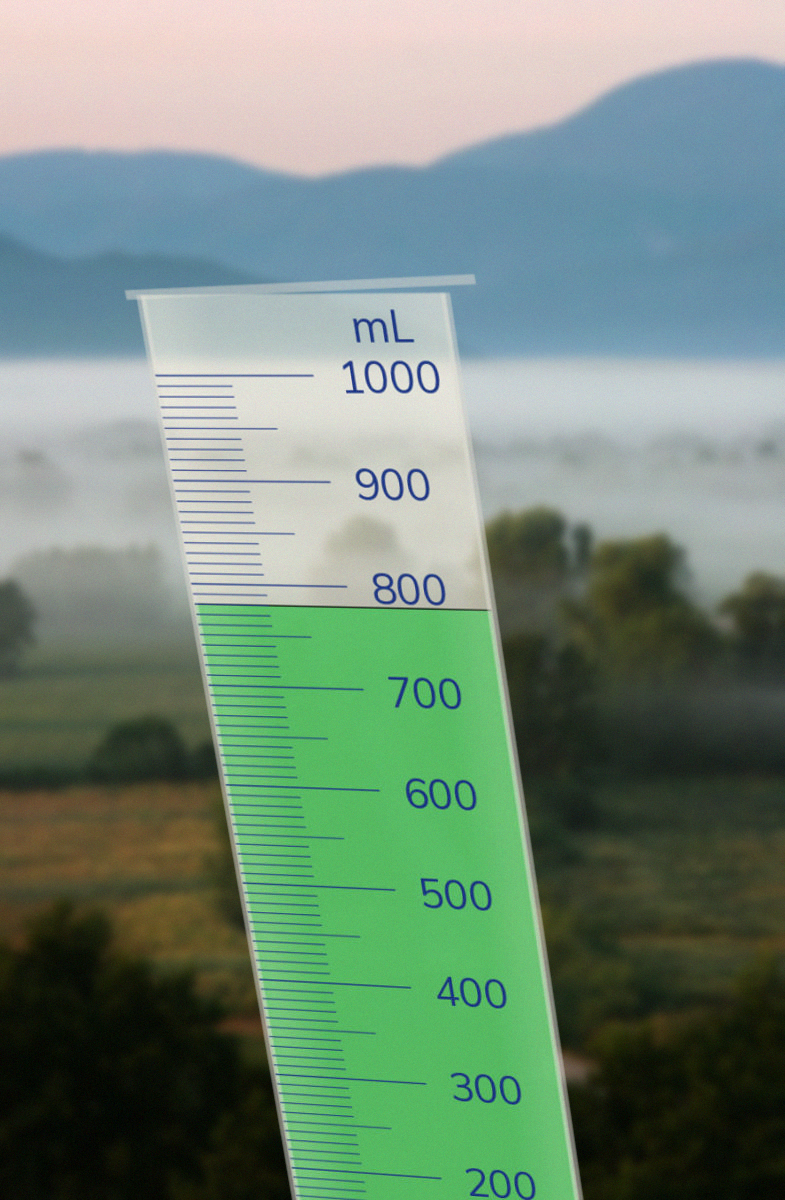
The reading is 780 mL
